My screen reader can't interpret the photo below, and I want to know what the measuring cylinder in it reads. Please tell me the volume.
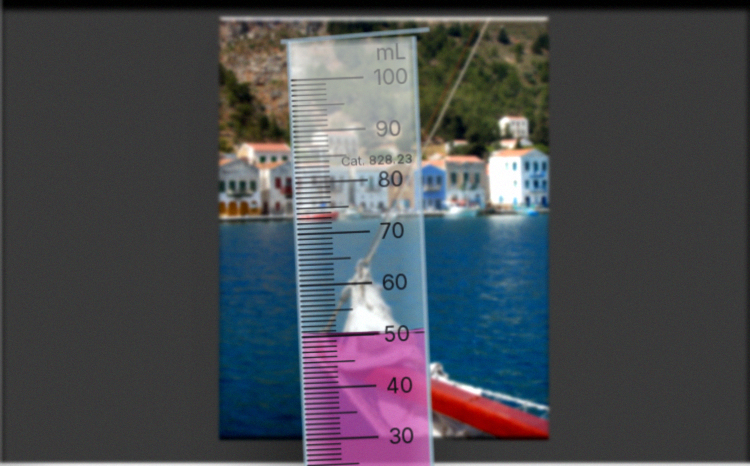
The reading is 50 mL
